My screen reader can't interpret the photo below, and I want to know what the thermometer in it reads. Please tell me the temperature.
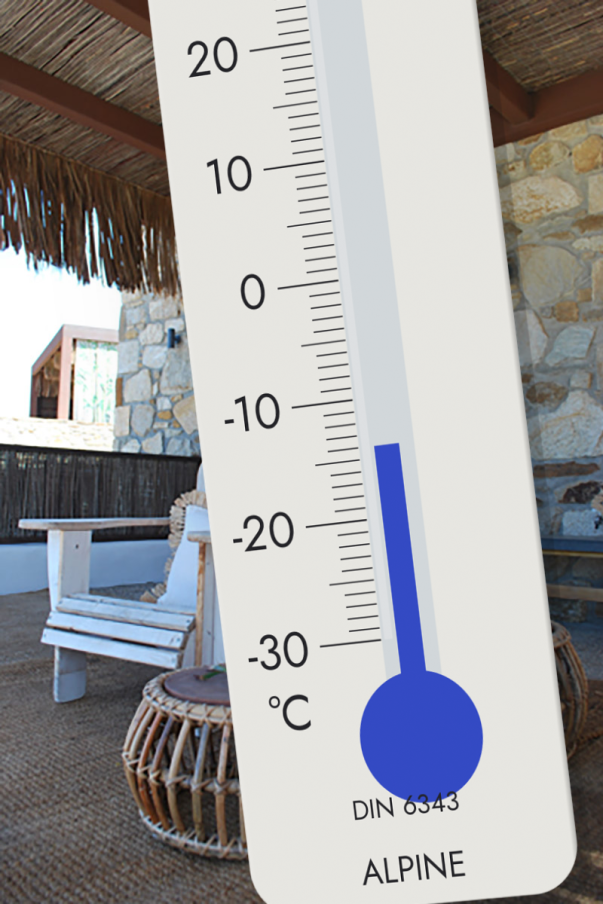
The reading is -14 °C
